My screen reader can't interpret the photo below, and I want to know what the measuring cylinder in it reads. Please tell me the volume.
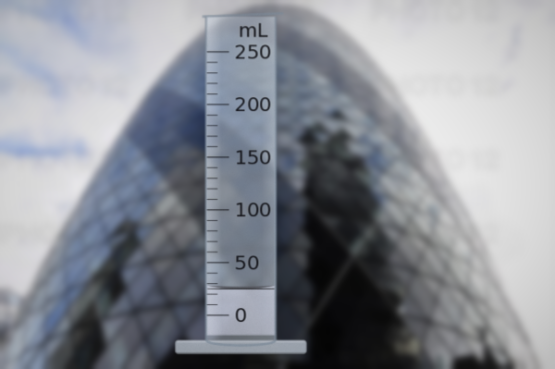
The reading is 25 mL
